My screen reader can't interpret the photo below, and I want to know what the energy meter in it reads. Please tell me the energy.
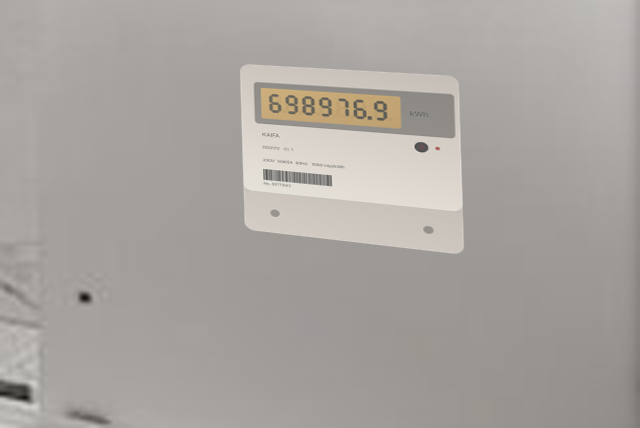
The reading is 698976.9 kWh
